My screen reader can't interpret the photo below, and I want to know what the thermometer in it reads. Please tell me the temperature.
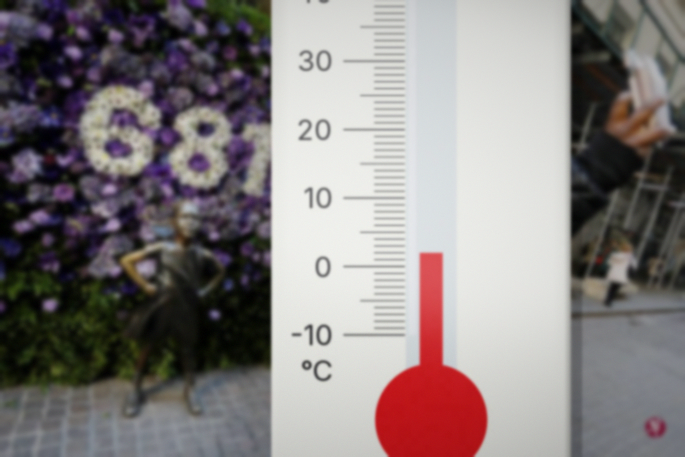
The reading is 2 °C
